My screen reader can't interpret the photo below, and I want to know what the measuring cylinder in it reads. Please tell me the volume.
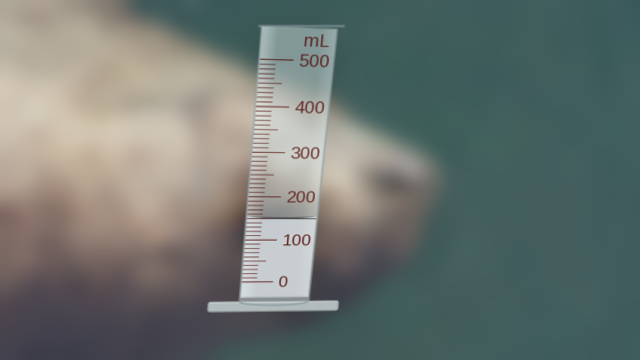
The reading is 150 mL
